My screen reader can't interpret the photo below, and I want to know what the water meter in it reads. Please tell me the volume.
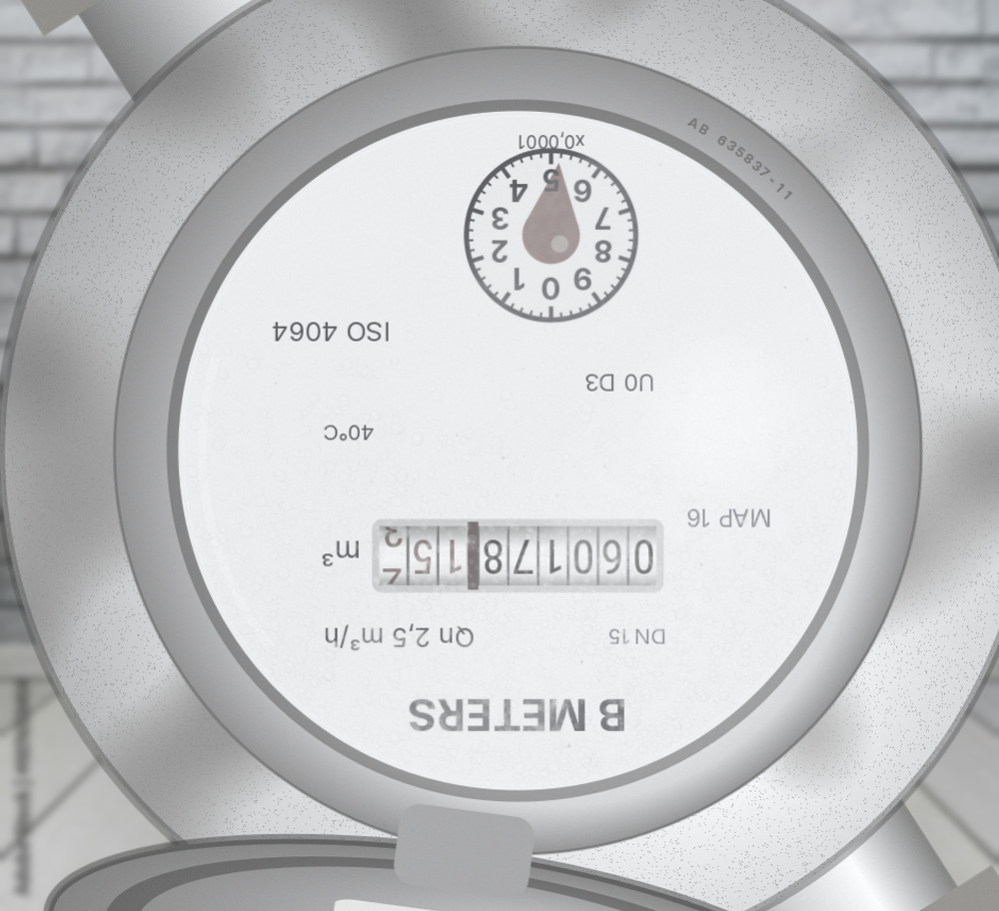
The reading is 60178.1525 m³
